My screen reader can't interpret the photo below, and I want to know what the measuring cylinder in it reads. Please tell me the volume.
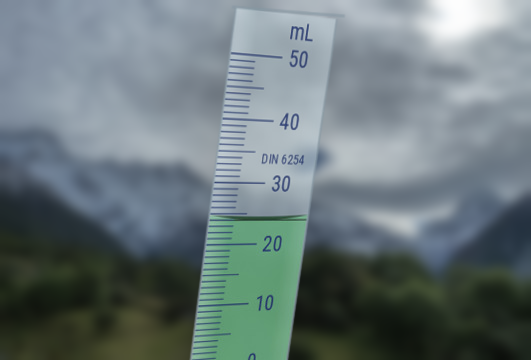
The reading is 24 mL
